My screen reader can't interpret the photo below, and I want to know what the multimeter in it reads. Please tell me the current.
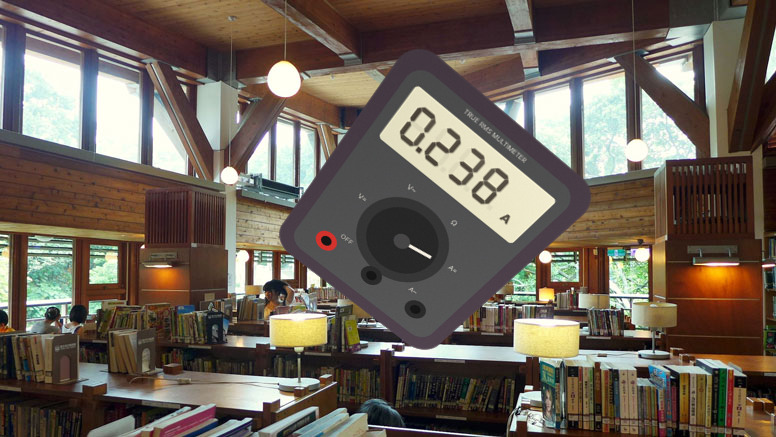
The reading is 0.238 A
